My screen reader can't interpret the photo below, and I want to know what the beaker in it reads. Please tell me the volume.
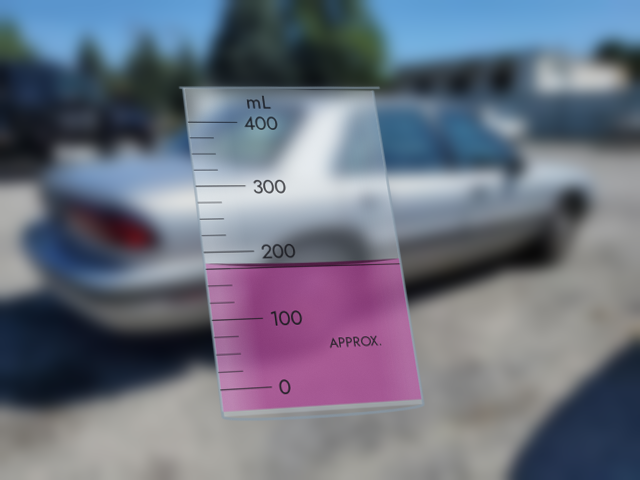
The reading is 175 mL
